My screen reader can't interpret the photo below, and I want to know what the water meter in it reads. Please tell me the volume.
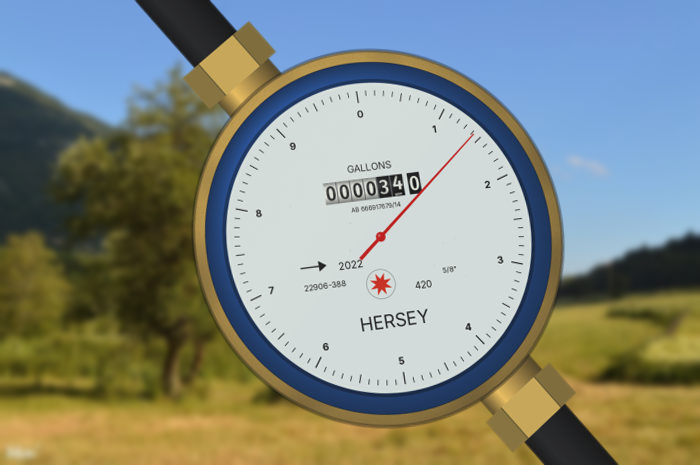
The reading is 341.4 gal
